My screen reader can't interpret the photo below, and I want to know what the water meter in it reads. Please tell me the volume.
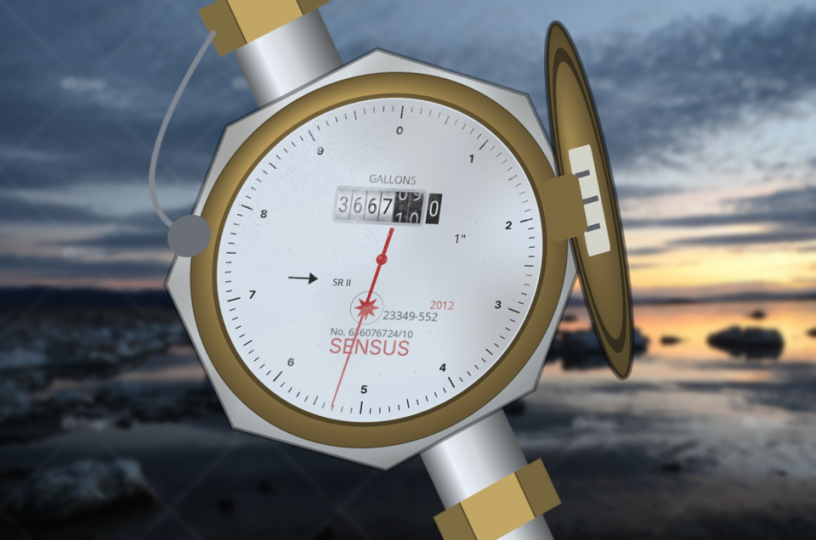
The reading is 3667095.3 gal
